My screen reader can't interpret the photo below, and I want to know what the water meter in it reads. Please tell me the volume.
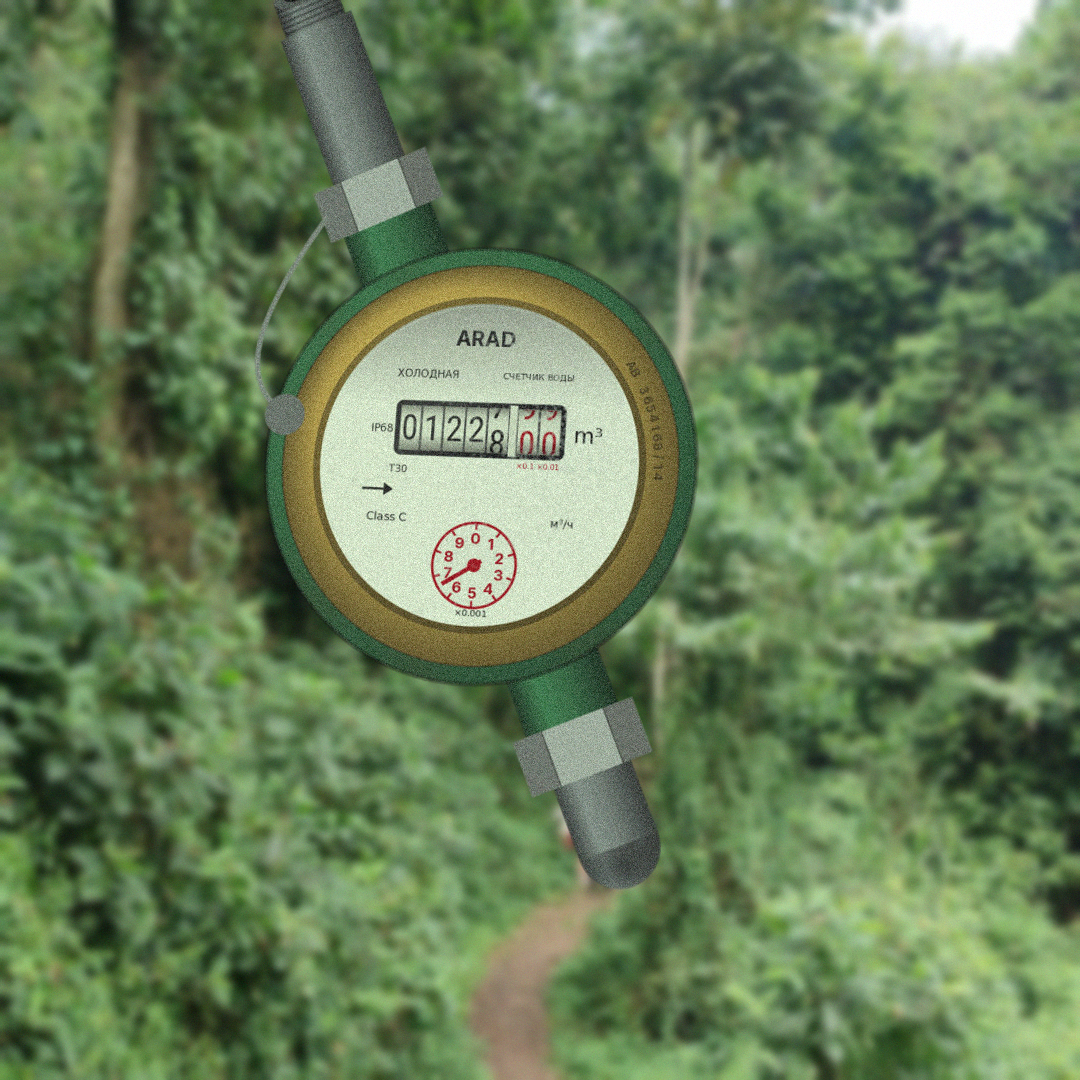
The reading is 1227.996 m³
